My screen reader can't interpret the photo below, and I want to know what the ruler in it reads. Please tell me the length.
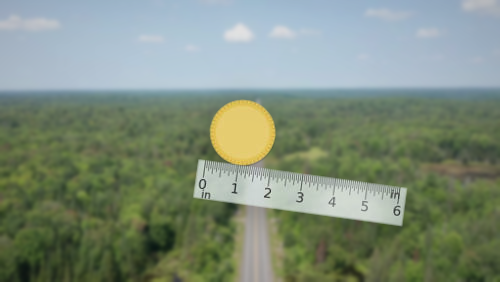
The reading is 2 in
